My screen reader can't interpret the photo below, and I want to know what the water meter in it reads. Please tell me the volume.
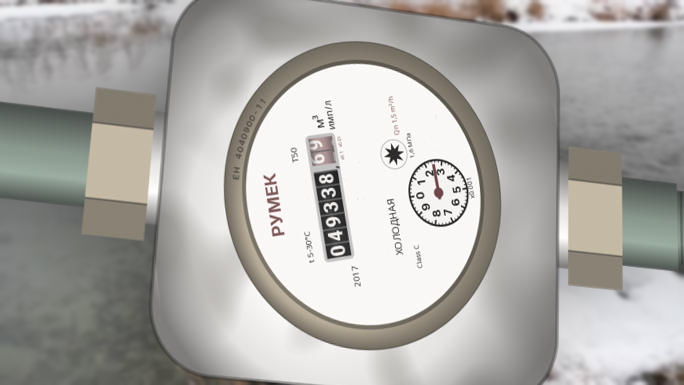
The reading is 49338.692 m³
